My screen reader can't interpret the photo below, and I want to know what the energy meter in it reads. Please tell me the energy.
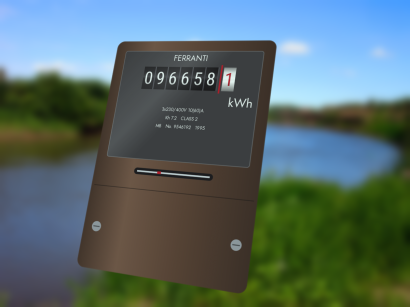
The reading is 96658.1 kWh
